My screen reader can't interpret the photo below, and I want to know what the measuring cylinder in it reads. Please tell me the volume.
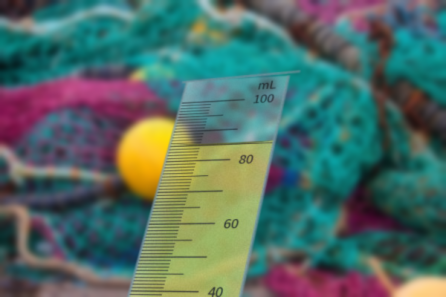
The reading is 85 mL
